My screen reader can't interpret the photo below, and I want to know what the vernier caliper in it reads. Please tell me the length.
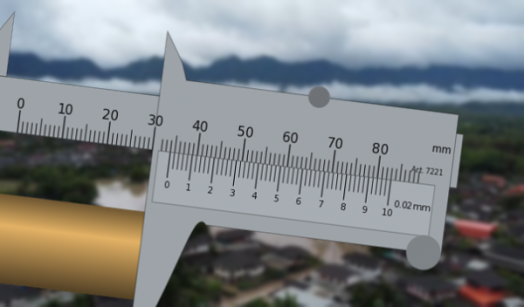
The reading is 34.0 mm
